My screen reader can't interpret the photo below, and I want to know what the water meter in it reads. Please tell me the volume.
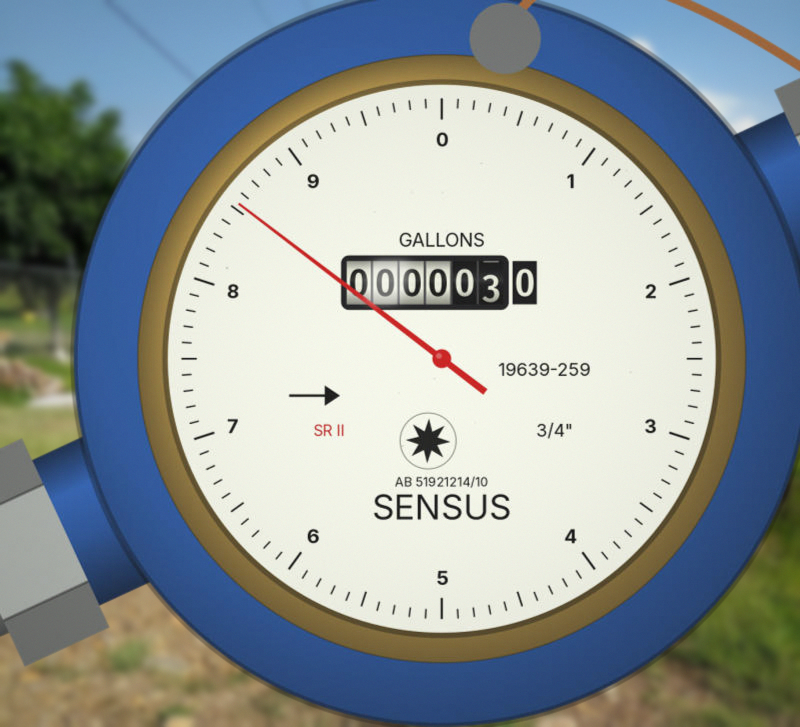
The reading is 28.5 gal
